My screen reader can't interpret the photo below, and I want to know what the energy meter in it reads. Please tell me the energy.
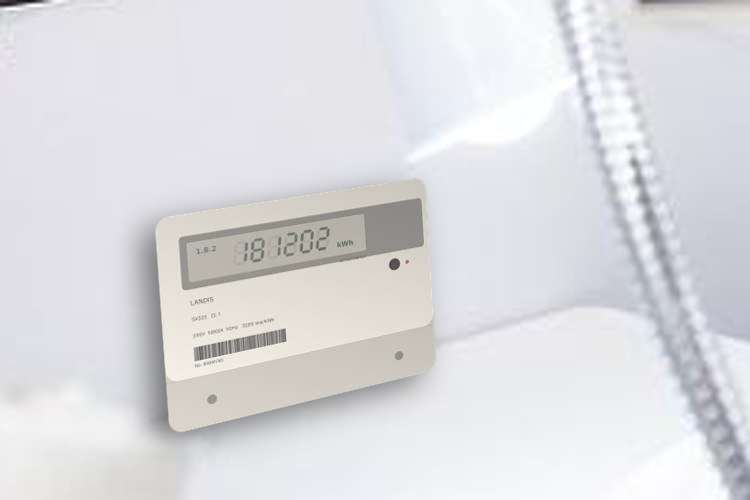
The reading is 181202 kWh
